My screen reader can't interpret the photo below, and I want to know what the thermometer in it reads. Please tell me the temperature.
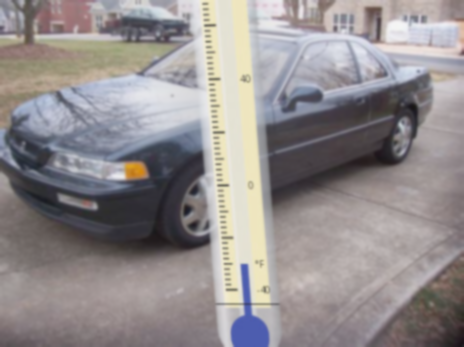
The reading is -30 °F
